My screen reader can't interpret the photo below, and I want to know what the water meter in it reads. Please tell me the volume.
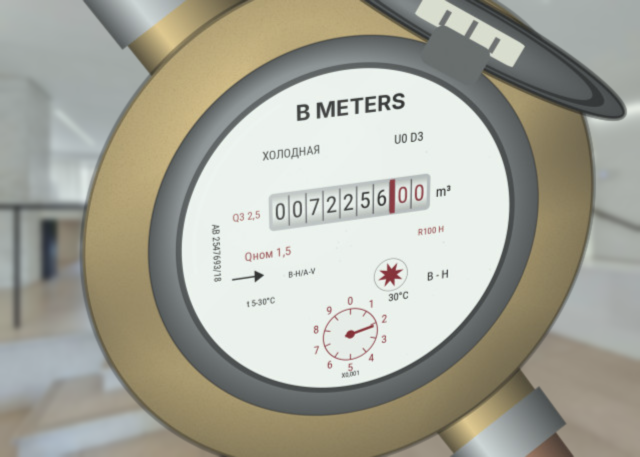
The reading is 72256.002 m³
